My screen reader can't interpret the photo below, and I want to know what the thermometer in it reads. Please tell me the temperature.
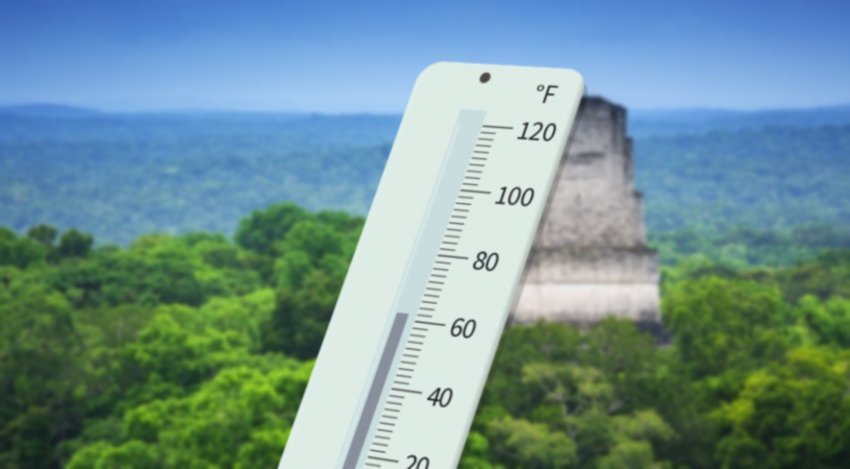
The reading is 62 °F
